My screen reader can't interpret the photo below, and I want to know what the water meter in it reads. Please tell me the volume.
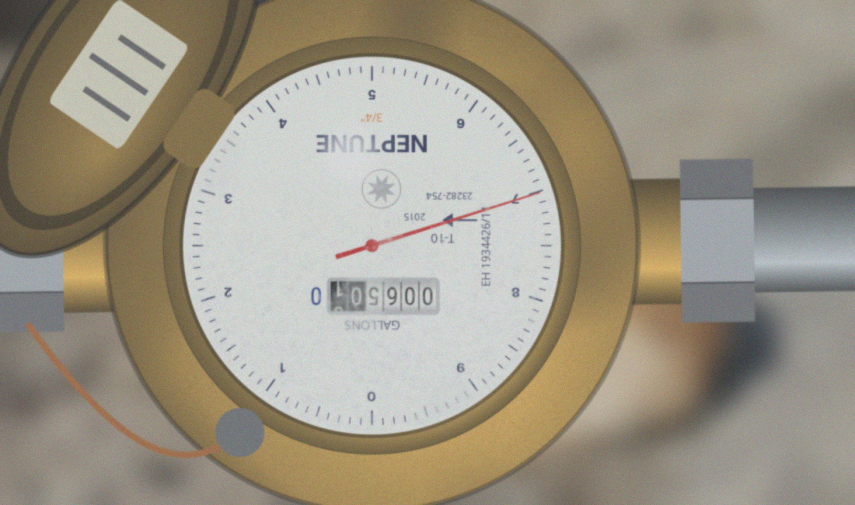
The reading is 65007.0 gal
